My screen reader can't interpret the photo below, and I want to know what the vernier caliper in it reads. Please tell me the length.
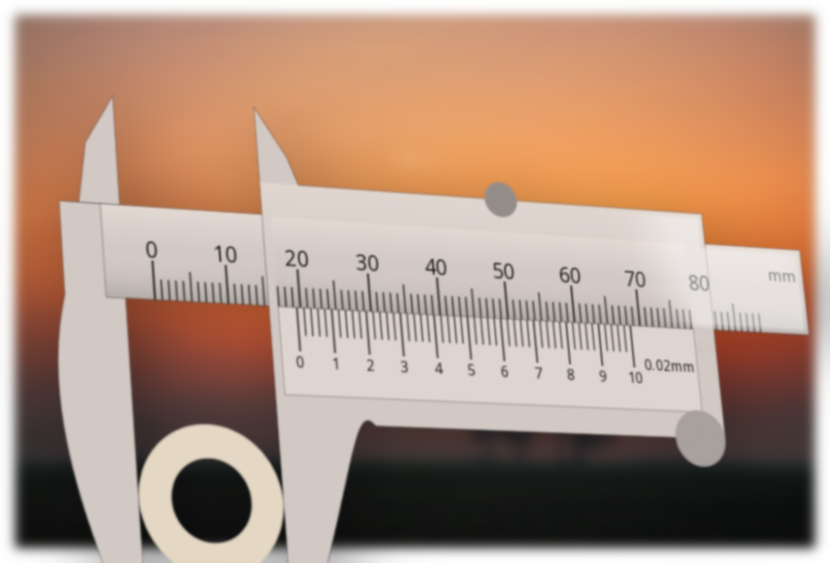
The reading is 19.5 mm
